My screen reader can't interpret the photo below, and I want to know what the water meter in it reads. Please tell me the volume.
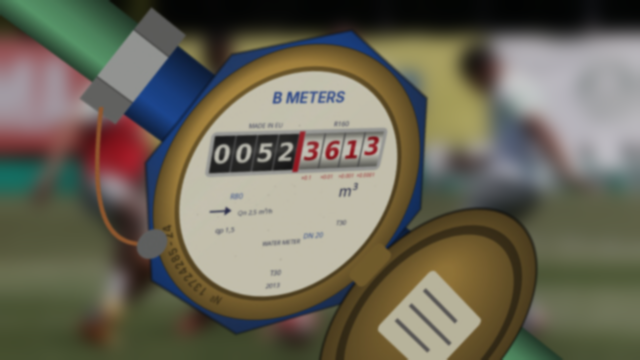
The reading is 52.3613 m³
